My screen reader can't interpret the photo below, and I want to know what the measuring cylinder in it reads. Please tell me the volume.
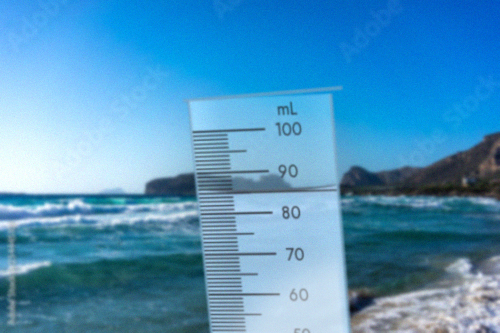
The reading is 85 mL
